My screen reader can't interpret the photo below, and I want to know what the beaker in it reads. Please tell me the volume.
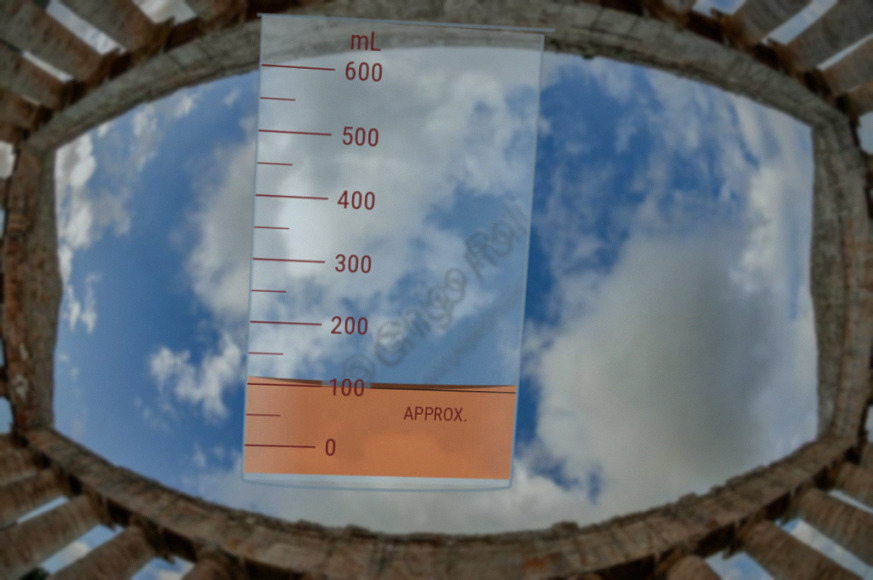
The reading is 100 mL
